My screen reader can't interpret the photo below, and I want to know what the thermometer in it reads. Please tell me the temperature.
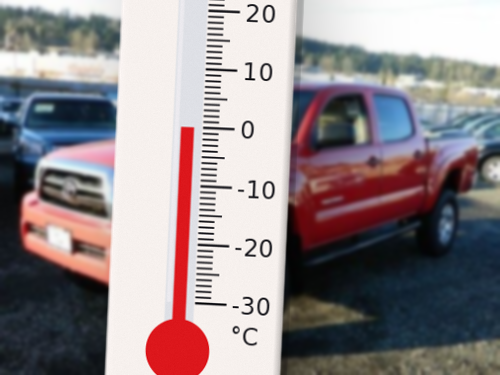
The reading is 0 °C
